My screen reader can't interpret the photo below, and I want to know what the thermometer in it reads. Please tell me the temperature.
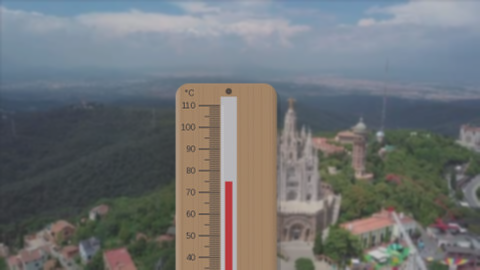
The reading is 75 °C
